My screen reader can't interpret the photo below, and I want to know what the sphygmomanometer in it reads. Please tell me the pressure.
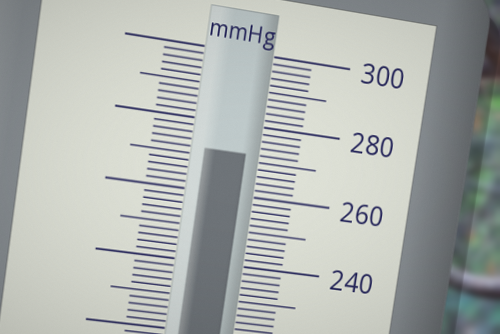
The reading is 272 mmHg
